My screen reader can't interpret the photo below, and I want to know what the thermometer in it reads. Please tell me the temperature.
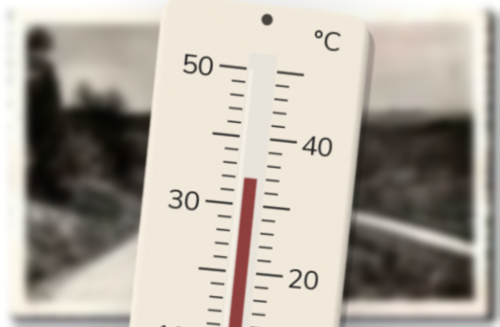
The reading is 34 °C
